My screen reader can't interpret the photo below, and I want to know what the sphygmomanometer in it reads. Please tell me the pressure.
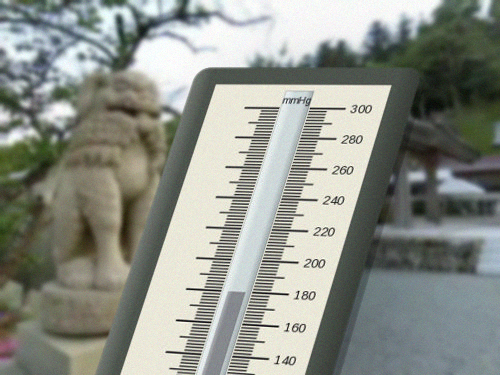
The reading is 180 mmHg
